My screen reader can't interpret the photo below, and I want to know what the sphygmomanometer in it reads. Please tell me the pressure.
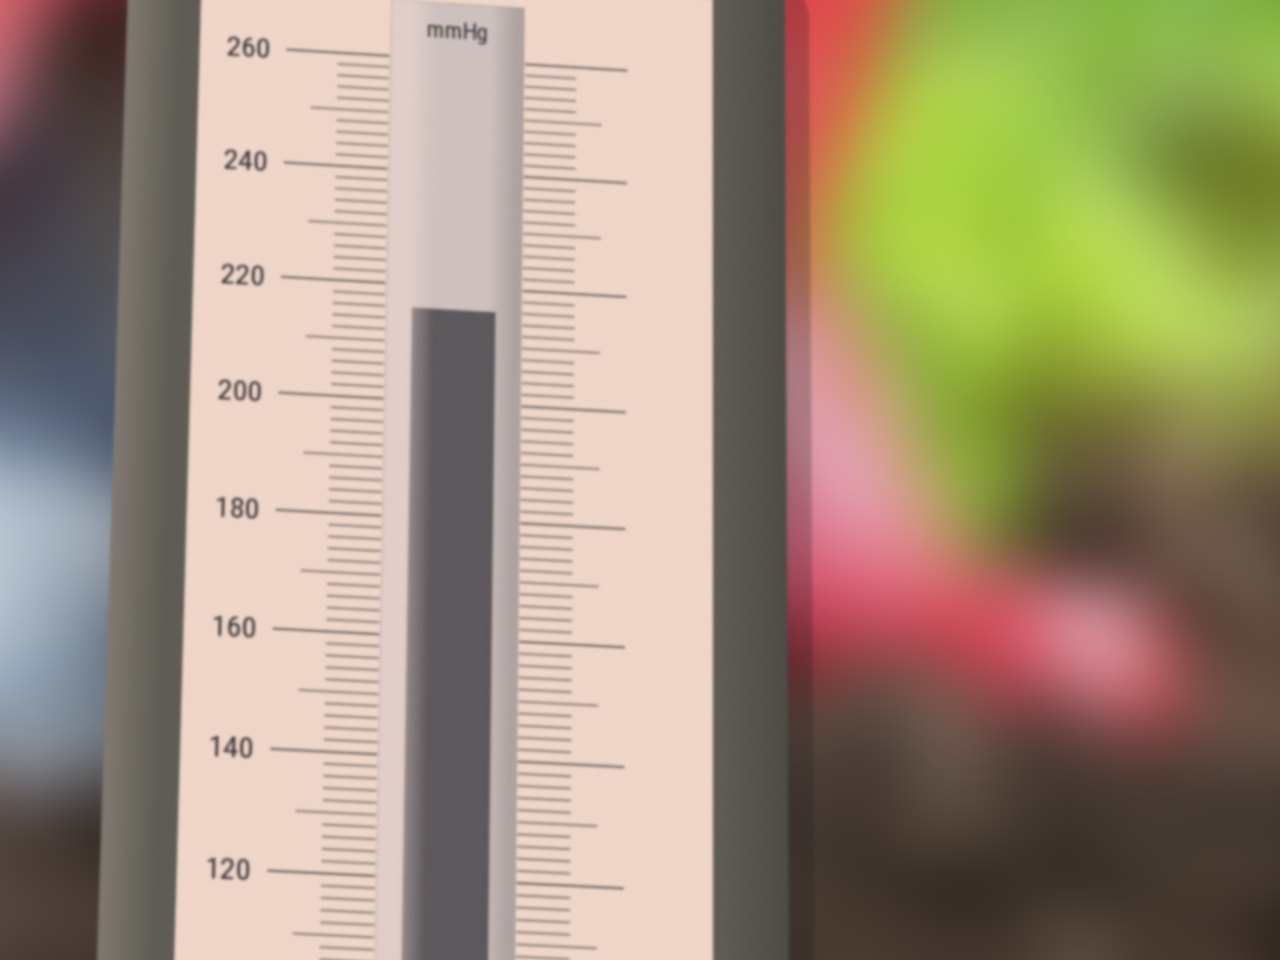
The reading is 216 mmHg
